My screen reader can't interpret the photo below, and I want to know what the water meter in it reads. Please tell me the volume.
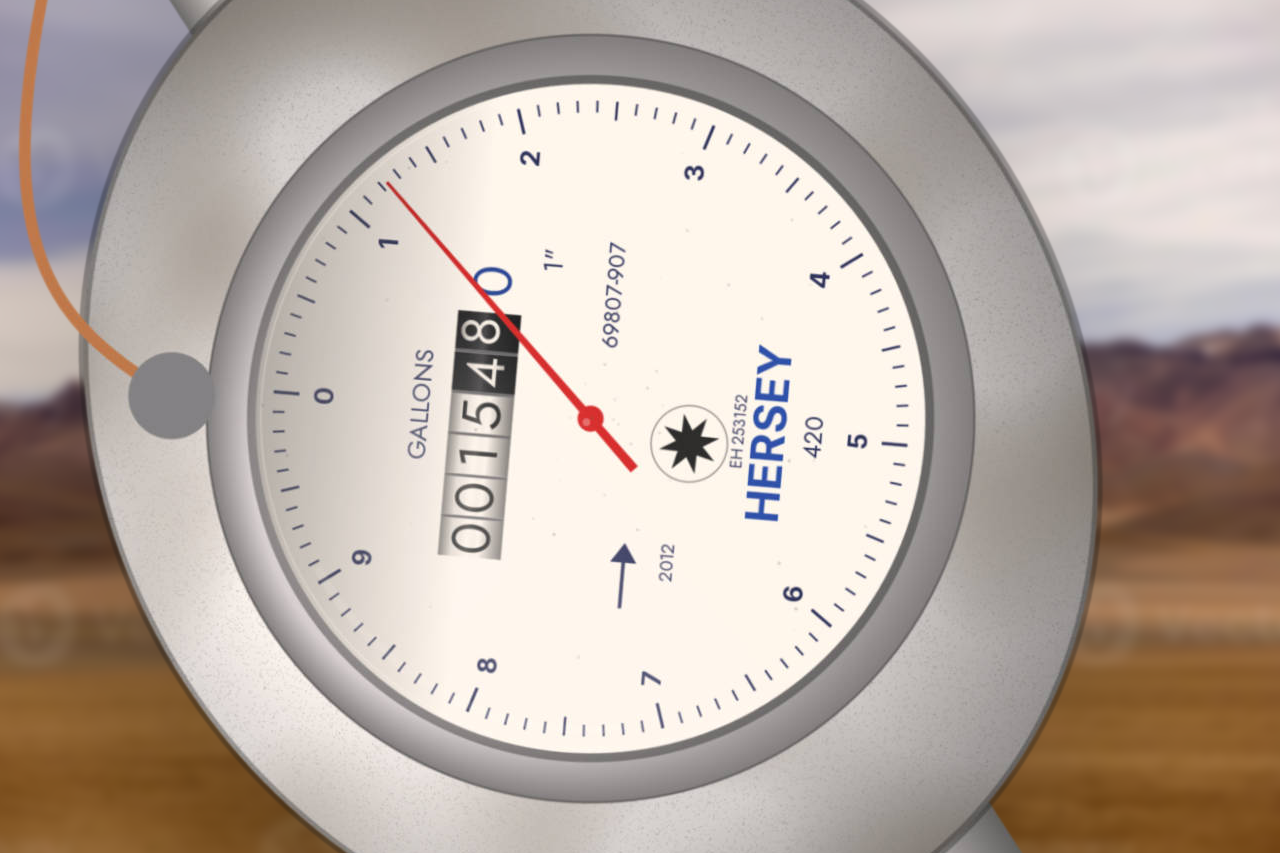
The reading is 15481.2 gal
